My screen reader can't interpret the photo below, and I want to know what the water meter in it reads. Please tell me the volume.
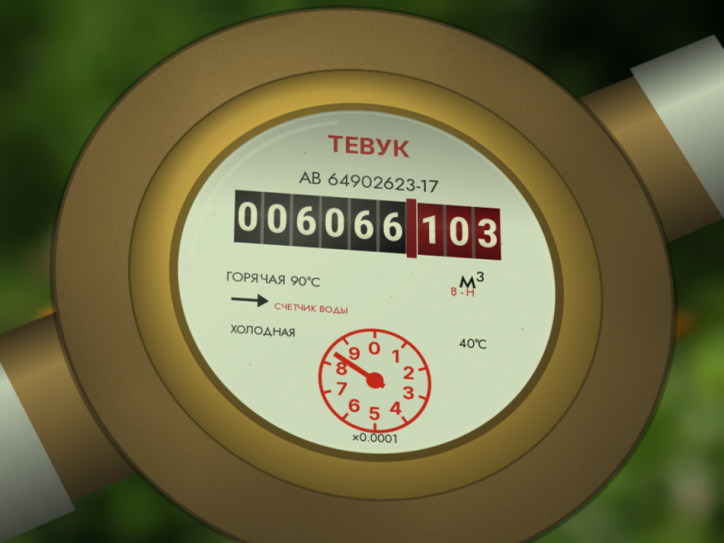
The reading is 6066.1038 m³
